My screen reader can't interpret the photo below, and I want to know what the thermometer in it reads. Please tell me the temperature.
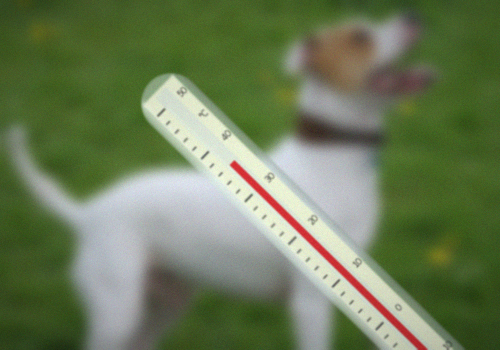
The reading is 36 °C
